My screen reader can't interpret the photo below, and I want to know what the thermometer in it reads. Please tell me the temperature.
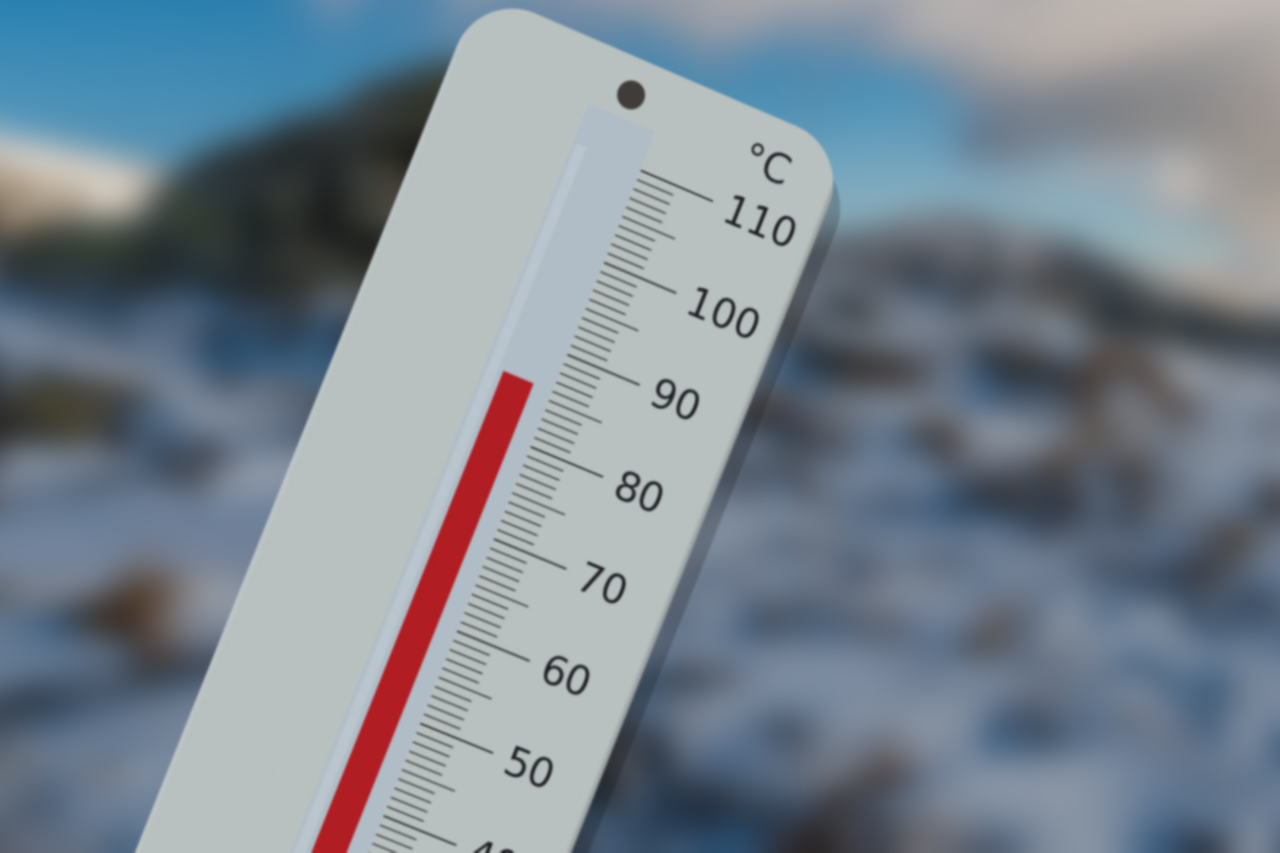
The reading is 86 °C
